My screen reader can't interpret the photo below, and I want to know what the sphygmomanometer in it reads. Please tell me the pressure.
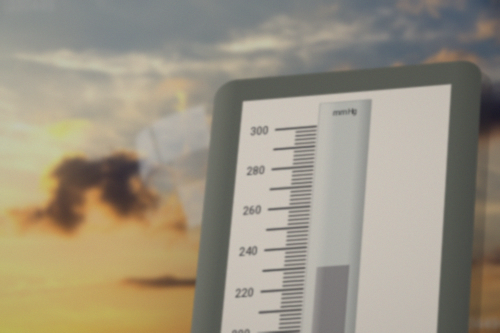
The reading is 230 mmHg
